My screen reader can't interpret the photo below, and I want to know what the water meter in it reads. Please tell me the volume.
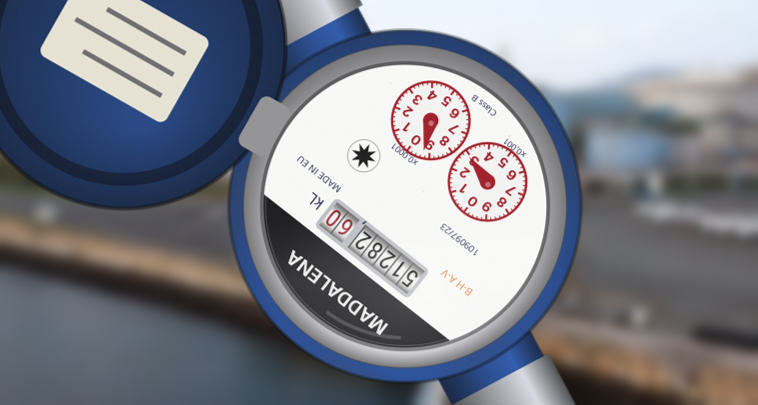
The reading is 51282.6029 kL
